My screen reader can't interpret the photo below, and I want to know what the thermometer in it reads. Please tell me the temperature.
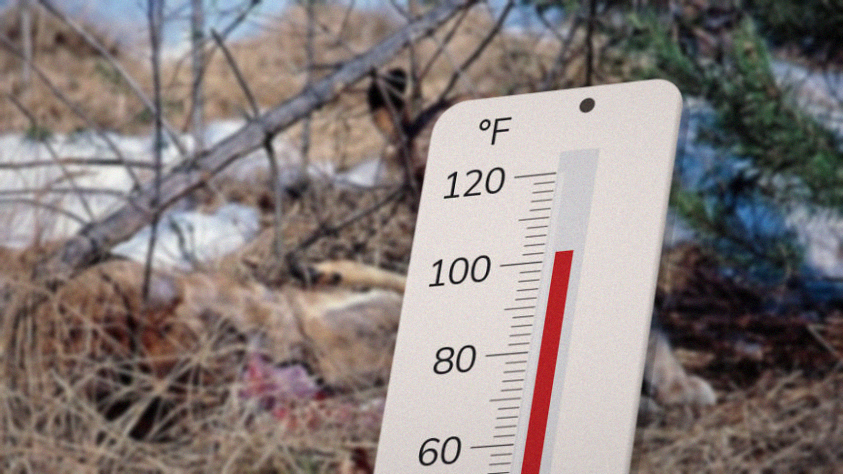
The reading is 102 °F
